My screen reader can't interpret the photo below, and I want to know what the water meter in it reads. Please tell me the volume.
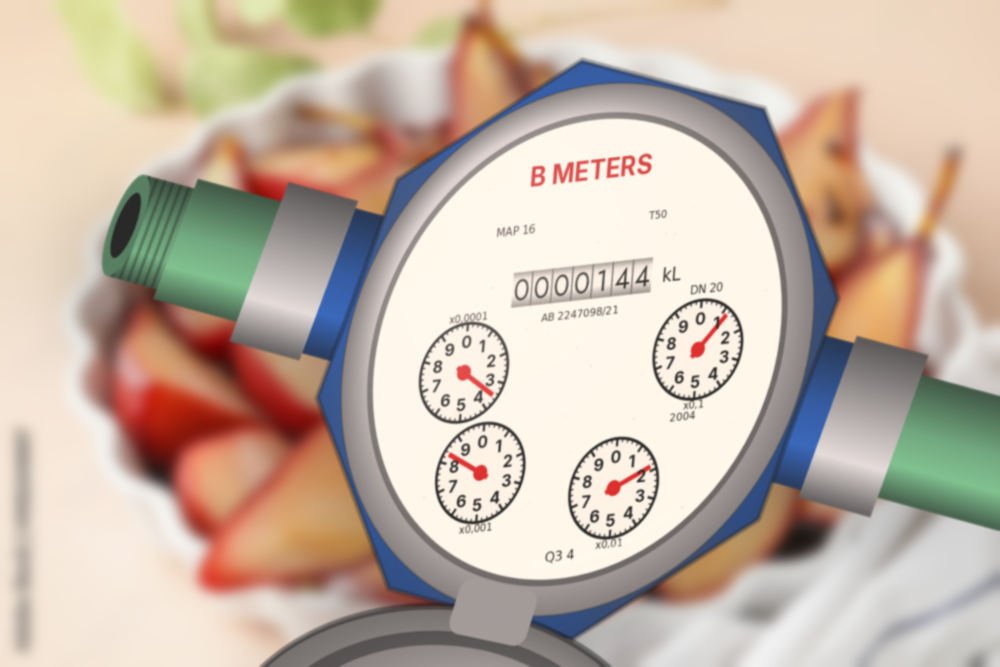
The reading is 144.1183 kL
